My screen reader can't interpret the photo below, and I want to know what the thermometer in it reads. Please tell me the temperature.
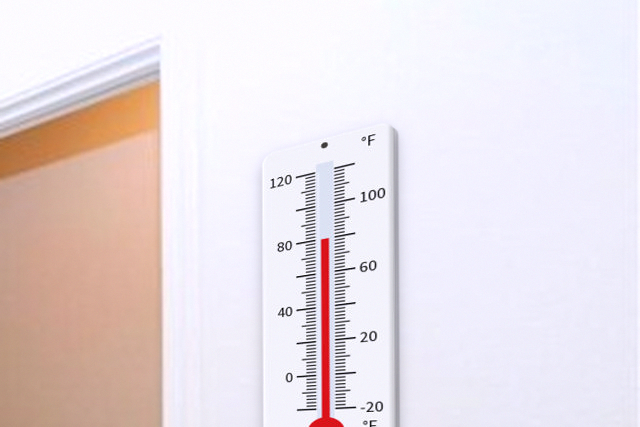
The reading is 80 °F
